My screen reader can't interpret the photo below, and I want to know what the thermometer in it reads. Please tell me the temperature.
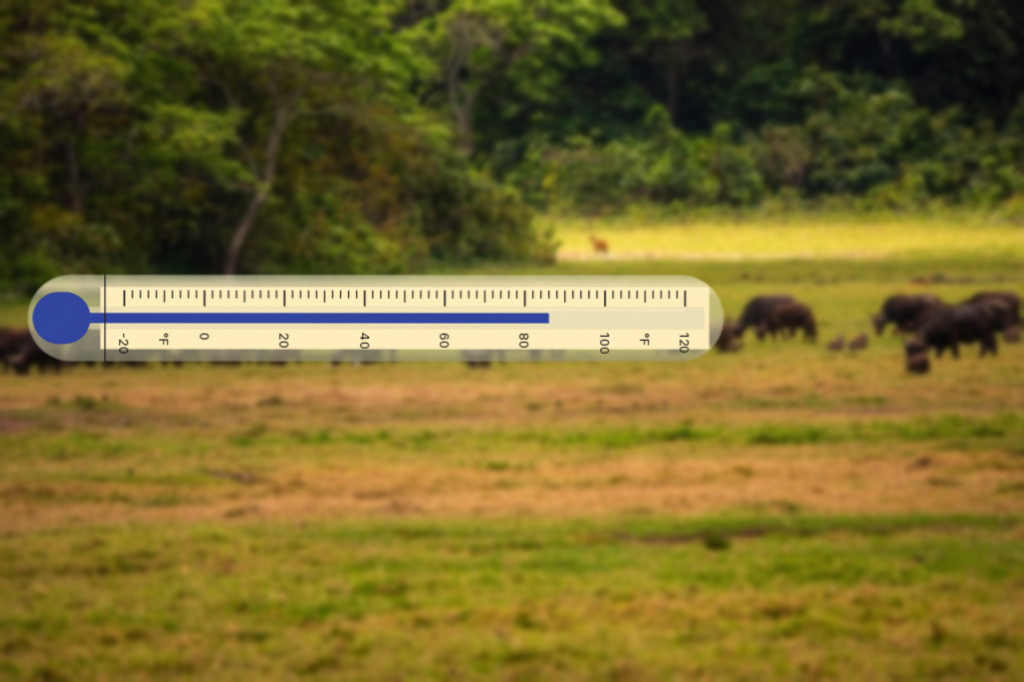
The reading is 86 °F
